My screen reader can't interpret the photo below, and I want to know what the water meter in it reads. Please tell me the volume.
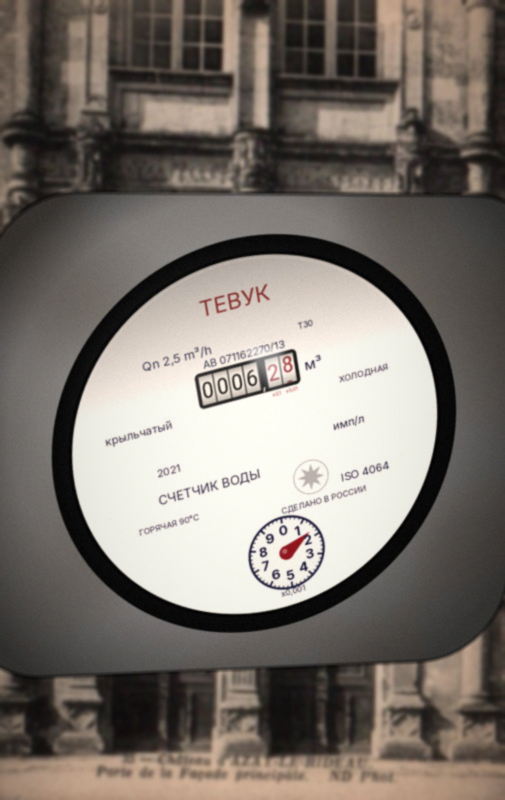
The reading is 6.281 m³
